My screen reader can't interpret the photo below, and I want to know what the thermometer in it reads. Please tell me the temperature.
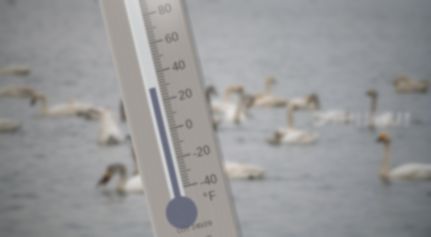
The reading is 30 °F
